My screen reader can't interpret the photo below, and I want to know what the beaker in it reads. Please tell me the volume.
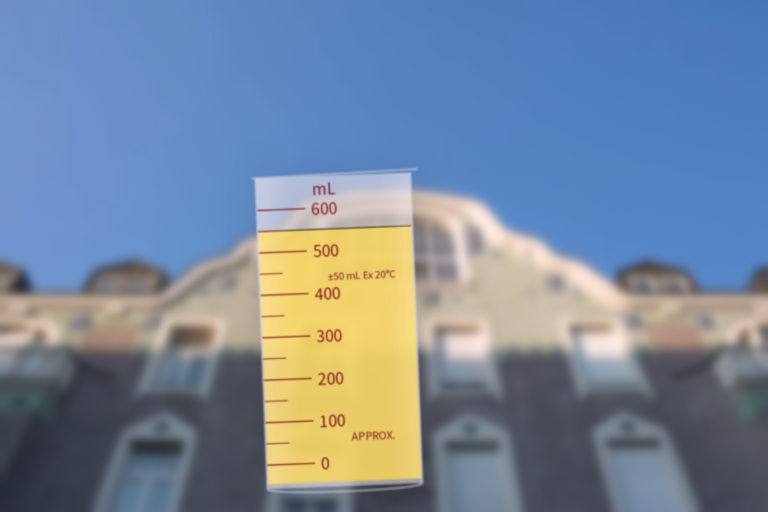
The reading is 550 mL
